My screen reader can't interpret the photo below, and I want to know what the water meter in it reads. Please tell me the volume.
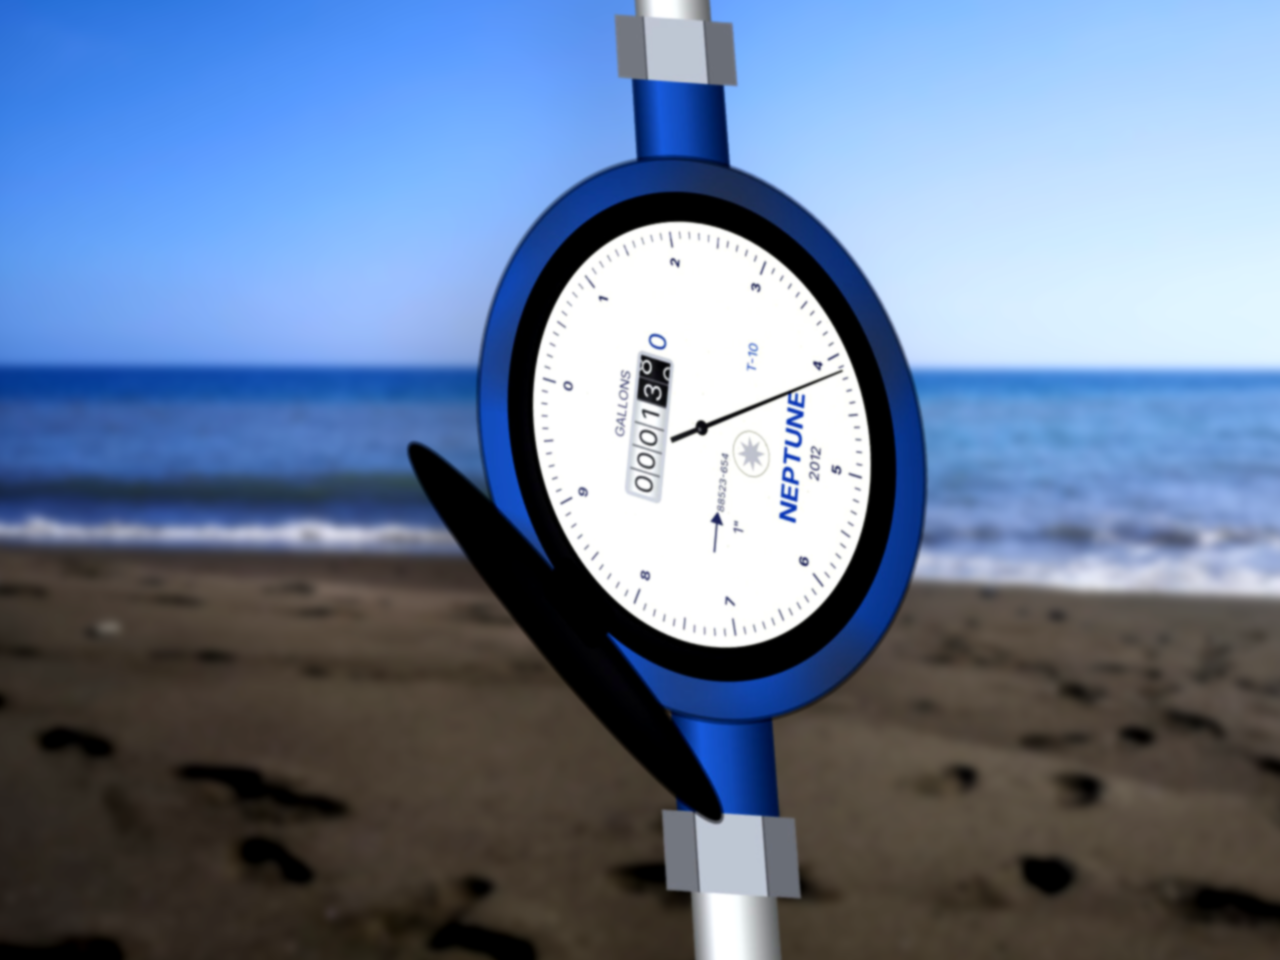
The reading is 1384.1 gal
